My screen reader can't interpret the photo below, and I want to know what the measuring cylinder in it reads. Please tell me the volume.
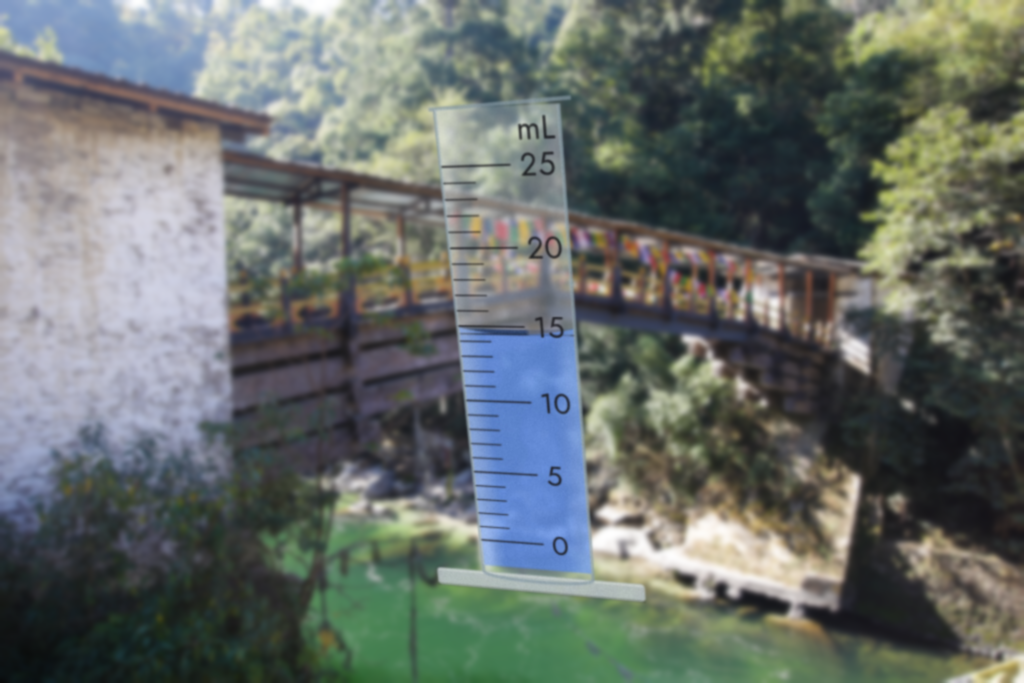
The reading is 14.5 mL
